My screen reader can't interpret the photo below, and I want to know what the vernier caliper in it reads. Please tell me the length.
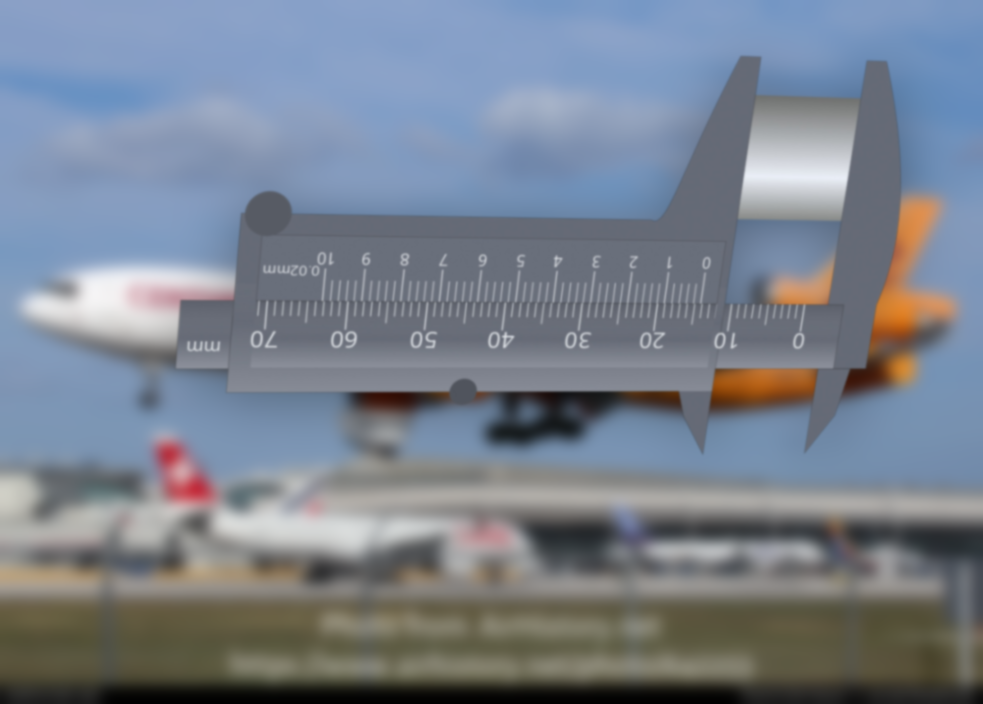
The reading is 14.2 mm
